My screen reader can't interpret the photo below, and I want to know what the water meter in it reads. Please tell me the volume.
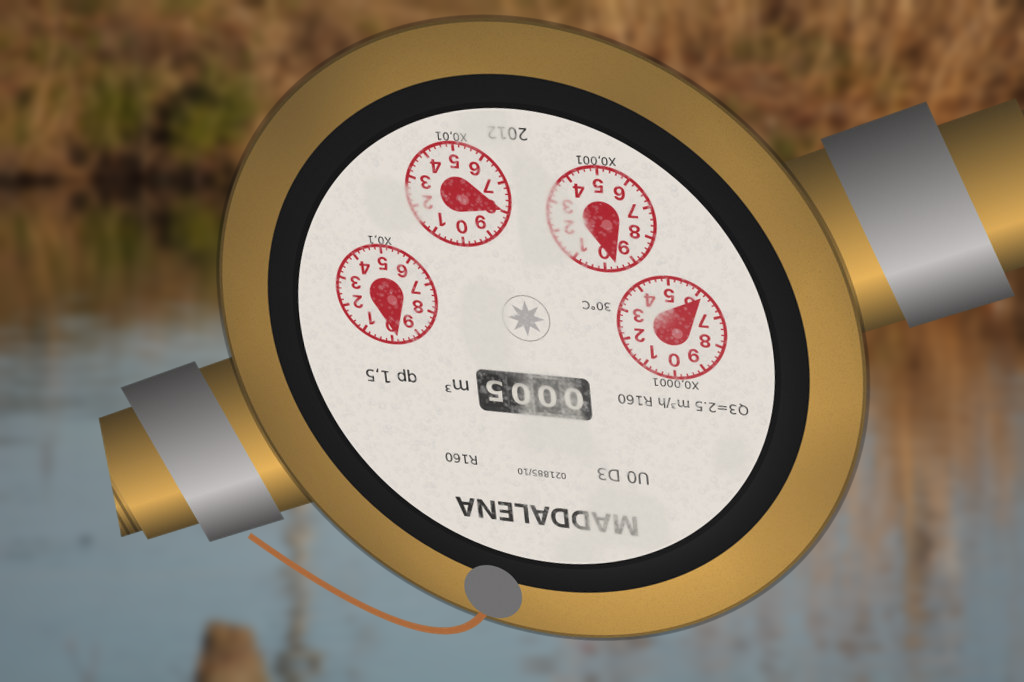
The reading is 4.9796 m³
